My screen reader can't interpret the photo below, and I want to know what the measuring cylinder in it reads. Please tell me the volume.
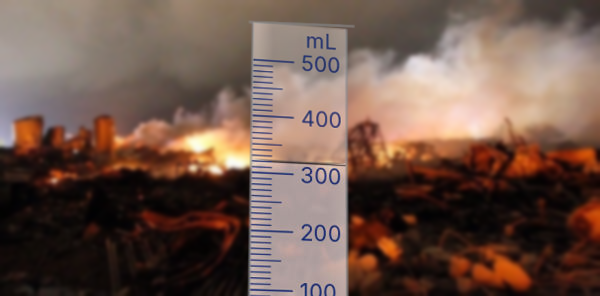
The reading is 320 mL
